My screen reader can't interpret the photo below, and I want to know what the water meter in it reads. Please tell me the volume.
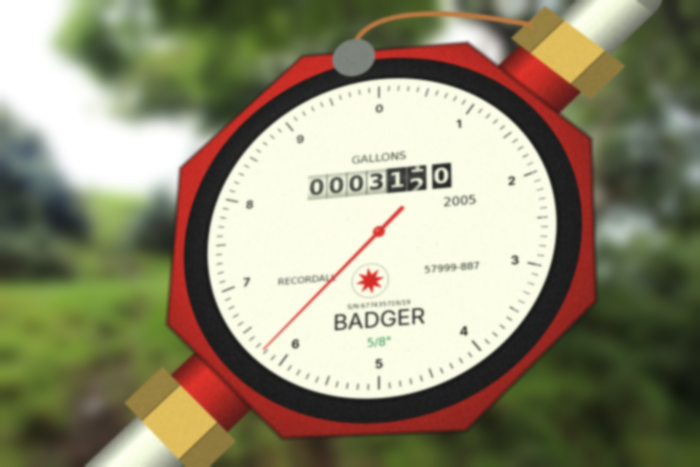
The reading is 3116.2 gal
